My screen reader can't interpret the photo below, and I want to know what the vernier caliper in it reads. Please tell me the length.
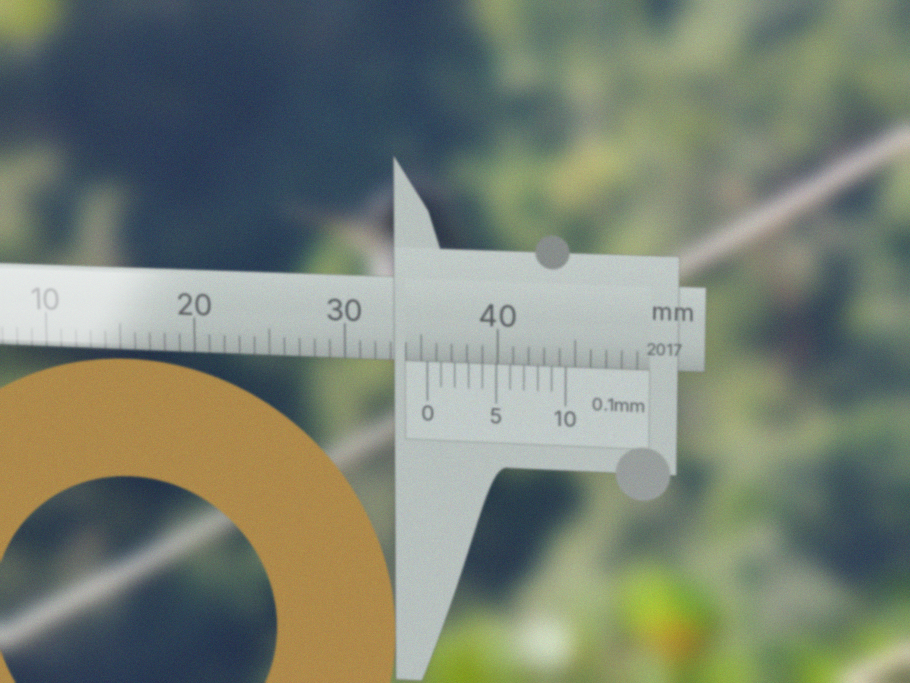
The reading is 35.4 mm
